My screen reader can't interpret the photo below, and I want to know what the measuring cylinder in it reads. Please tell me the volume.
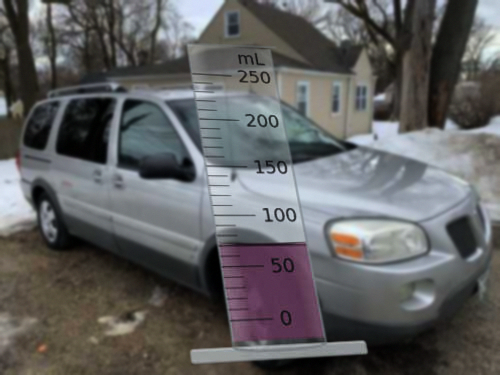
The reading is 70 mL
